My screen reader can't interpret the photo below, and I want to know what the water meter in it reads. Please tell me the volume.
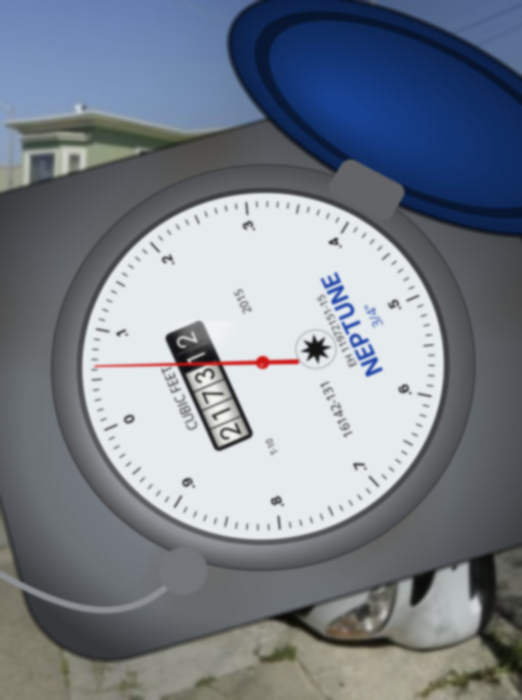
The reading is 217312.06 ft³
